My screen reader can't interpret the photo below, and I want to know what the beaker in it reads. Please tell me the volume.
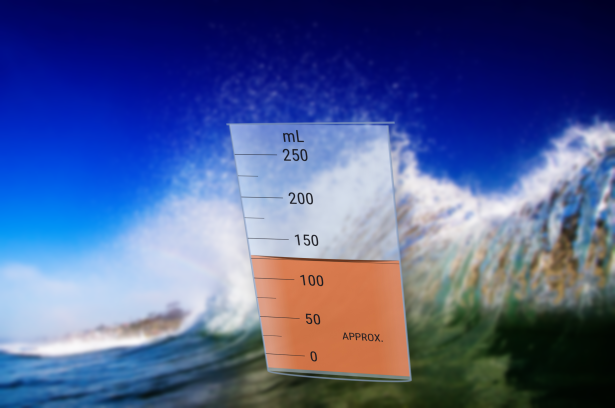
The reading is 125 mL
